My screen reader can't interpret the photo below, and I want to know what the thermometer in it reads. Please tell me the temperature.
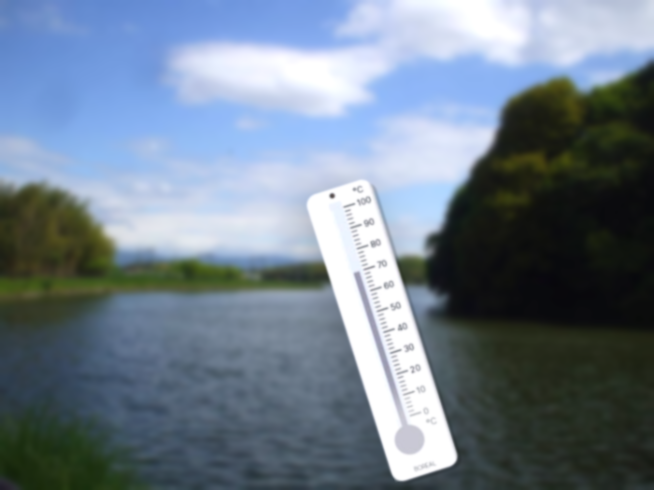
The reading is 70 °C
